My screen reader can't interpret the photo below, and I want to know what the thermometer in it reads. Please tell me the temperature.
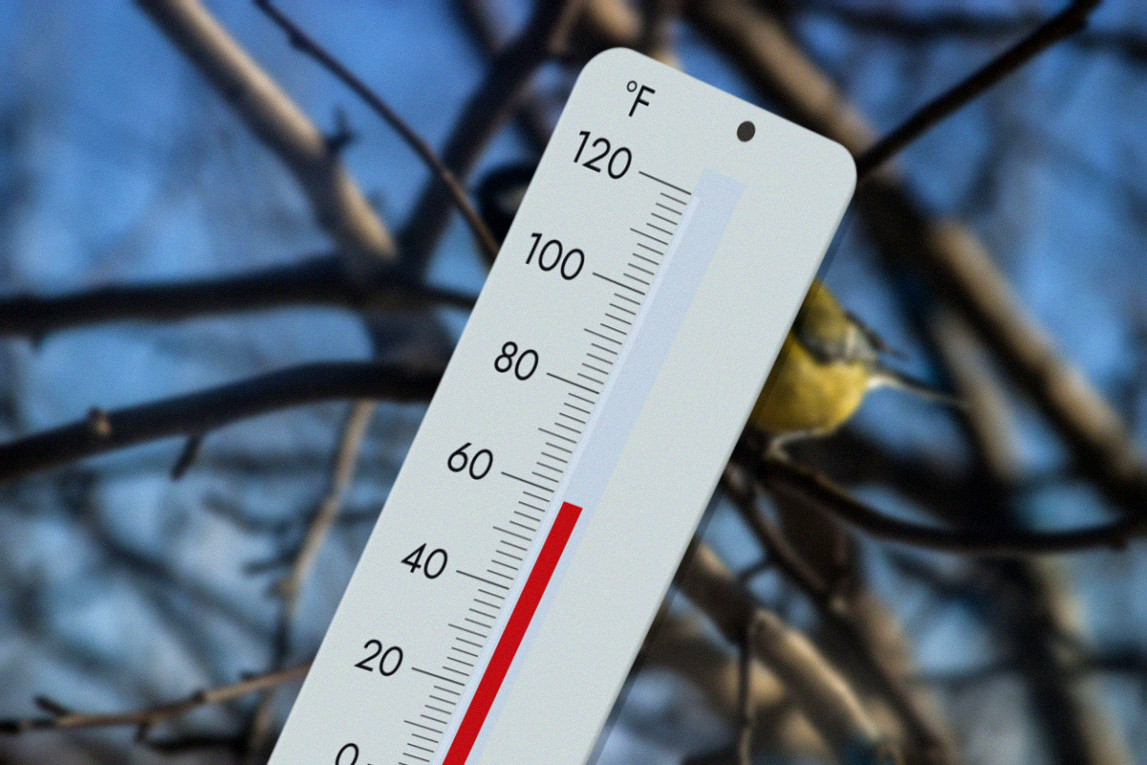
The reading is 59 °F
